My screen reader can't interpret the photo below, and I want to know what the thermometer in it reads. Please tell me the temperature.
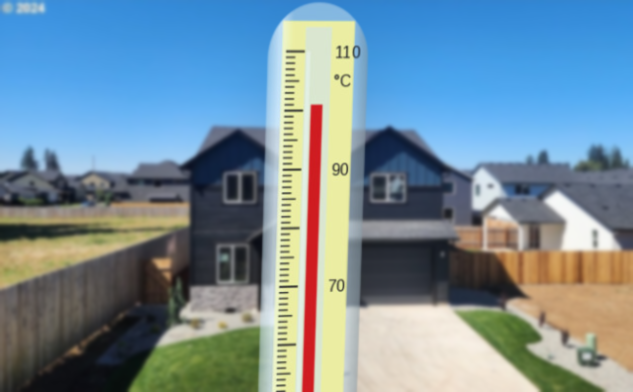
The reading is 101 °C
